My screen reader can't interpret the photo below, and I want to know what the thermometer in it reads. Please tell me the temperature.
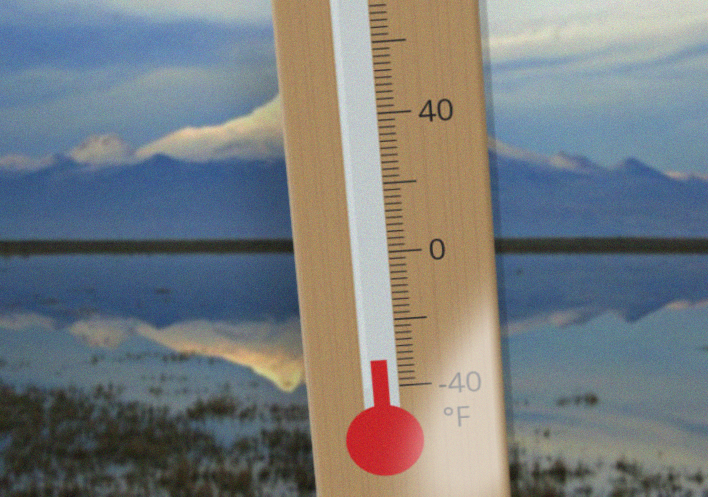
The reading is -32 °F
